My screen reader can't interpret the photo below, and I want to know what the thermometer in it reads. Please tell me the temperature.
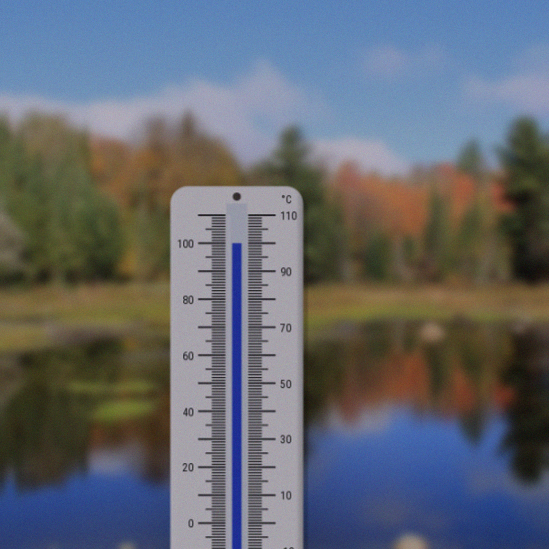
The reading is 100 °C
